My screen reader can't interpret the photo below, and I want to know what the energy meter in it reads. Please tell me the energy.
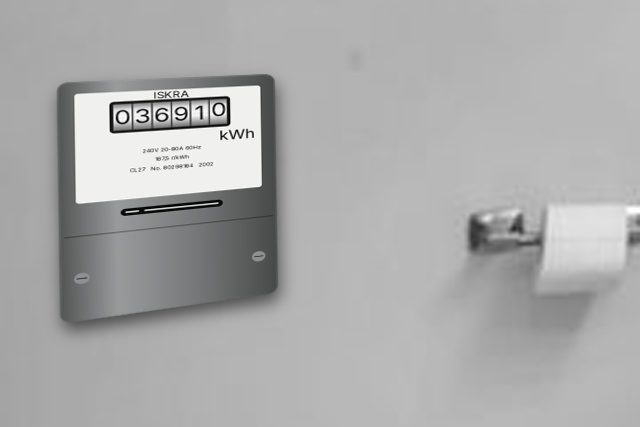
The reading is 36910 kWh
